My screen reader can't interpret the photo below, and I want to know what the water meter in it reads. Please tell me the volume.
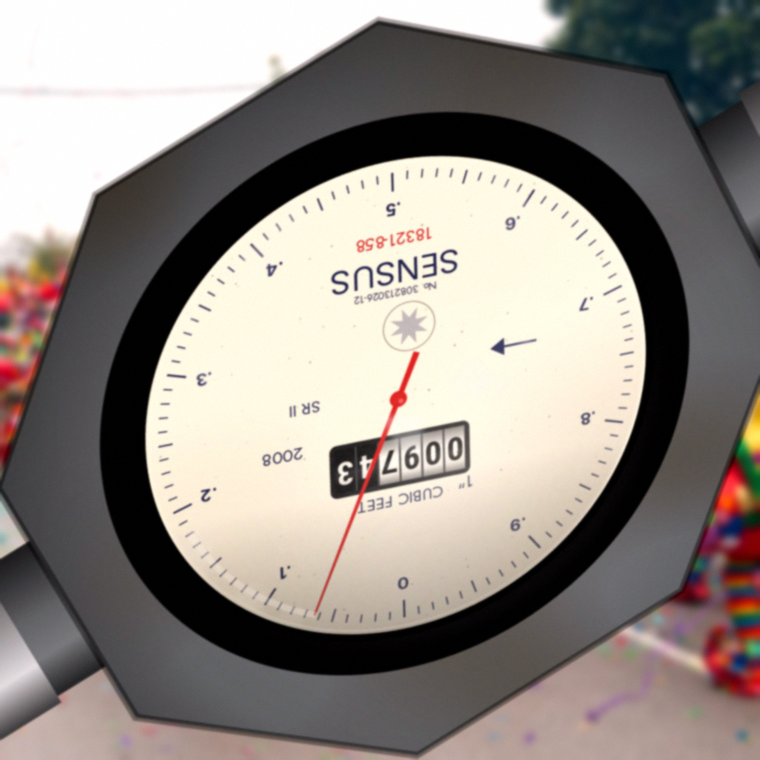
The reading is 9743.06 ft³
